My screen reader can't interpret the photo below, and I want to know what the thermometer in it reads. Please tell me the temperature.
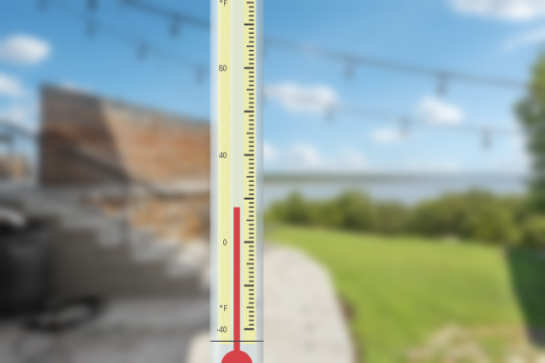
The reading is 16 °F
